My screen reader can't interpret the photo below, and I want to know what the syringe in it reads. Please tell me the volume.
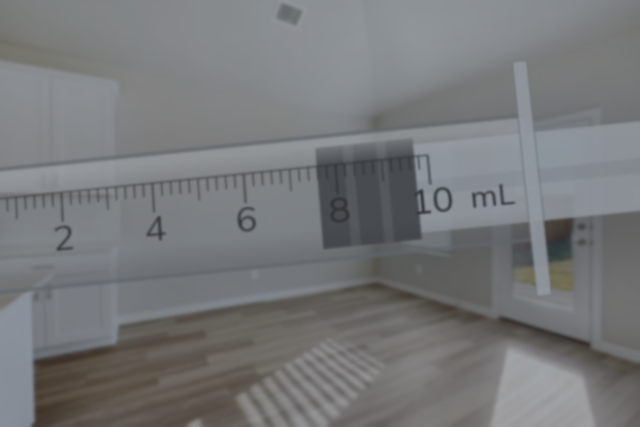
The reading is 7.6 mL
